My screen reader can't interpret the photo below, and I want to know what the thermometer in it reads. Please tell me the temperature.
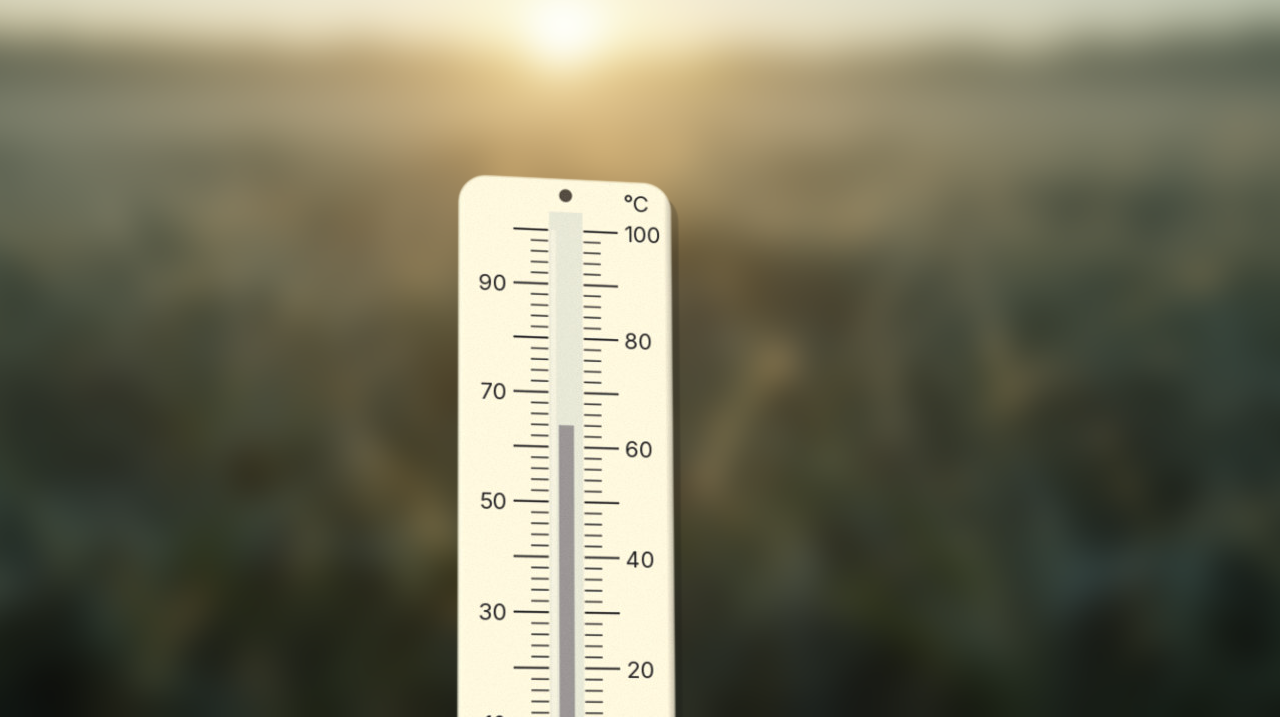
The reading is 64 °C
